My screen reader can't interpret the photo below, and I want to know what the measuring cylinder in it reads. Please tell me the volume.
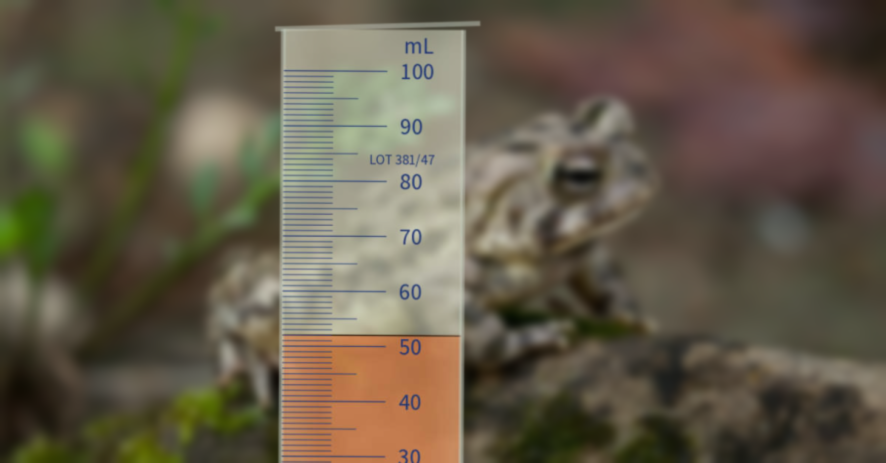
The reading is 52 mL
